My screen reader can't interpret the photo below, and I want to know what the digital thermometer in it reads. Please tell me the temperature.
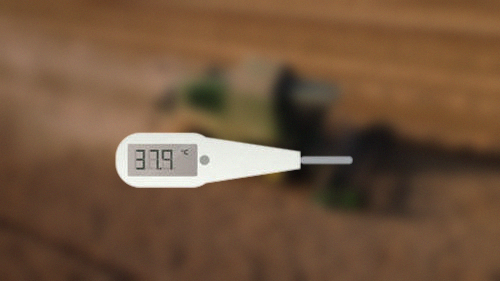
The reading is 37.9 °C
